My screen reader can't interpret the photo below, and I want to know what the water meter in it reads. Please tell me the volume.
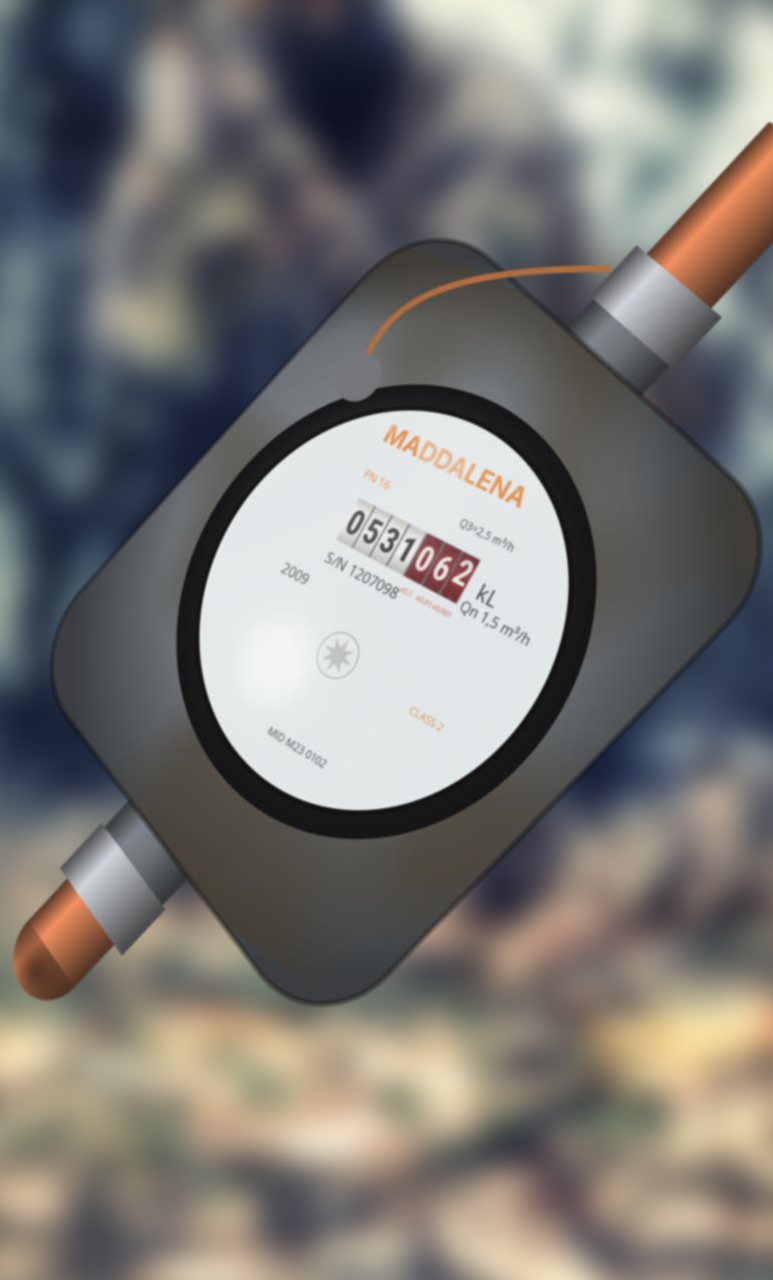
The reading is 531.062 kL
